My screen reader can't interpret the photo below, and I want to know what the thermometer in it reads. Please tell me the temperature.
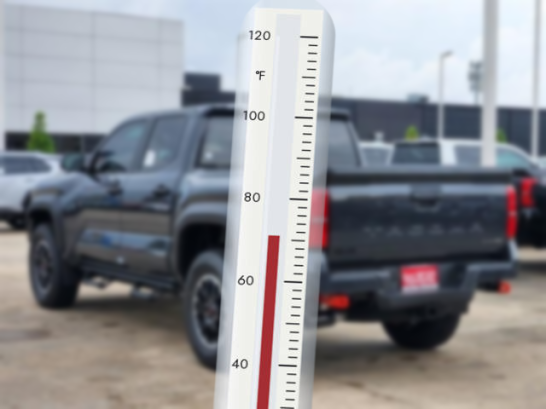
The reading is 71 °F
